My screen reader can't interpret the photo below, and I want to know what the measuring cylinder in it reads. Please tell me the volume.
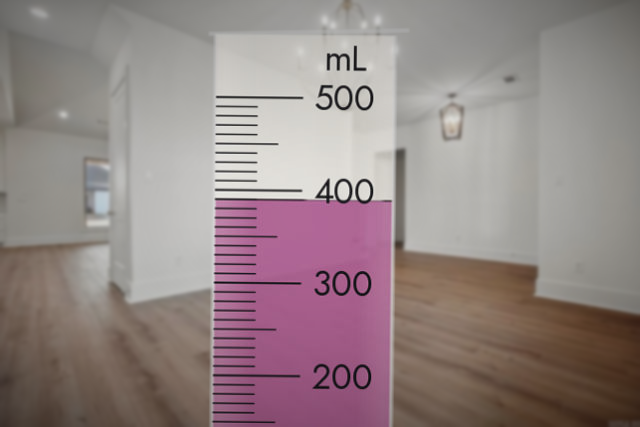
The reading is 390 mL
